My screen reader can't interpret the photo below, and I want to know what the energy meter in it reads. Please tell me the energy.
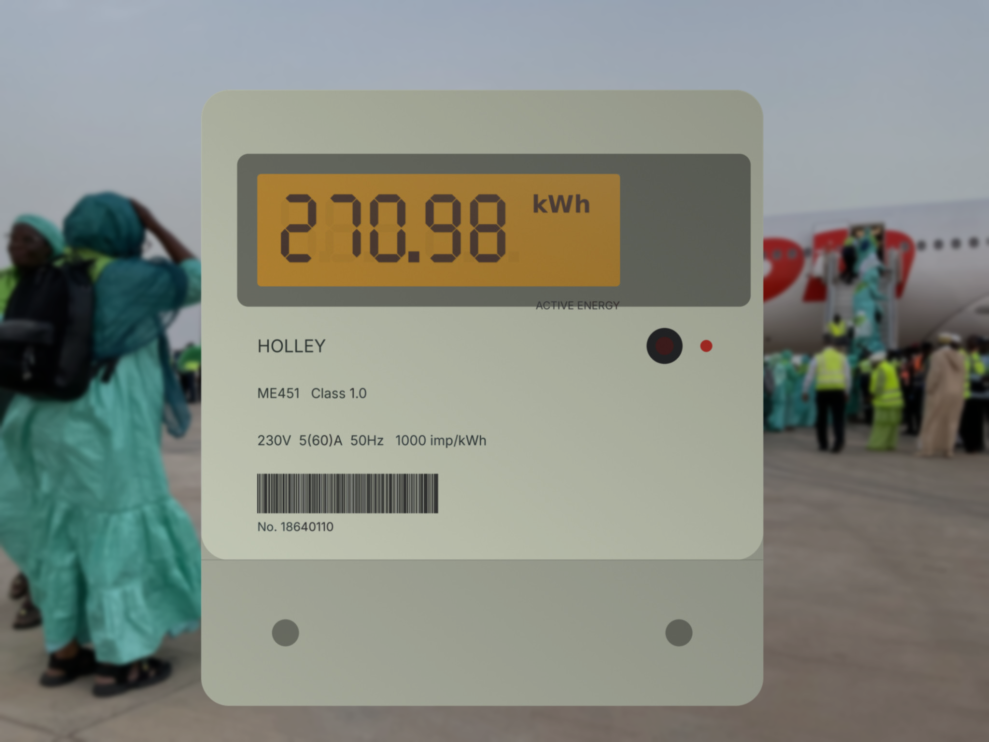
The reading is 270.98 kWh
